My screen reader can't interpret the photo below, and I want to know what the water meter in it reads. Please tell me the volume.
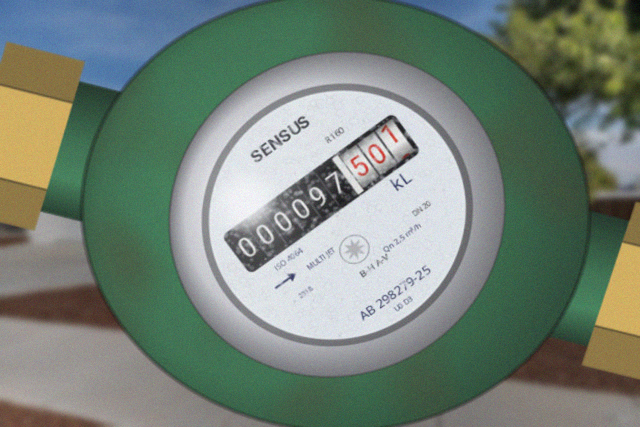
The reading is 97.501 kL
